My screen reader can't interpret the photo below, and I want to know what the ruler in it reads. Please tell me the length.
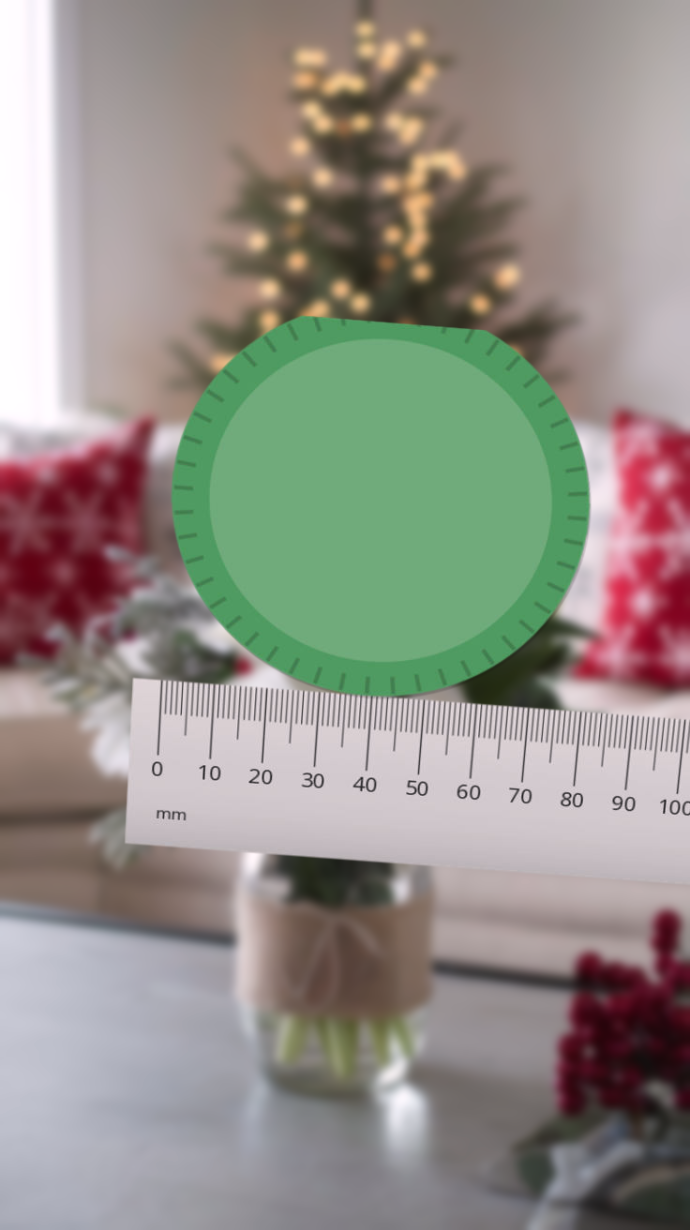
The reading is 78 mm
